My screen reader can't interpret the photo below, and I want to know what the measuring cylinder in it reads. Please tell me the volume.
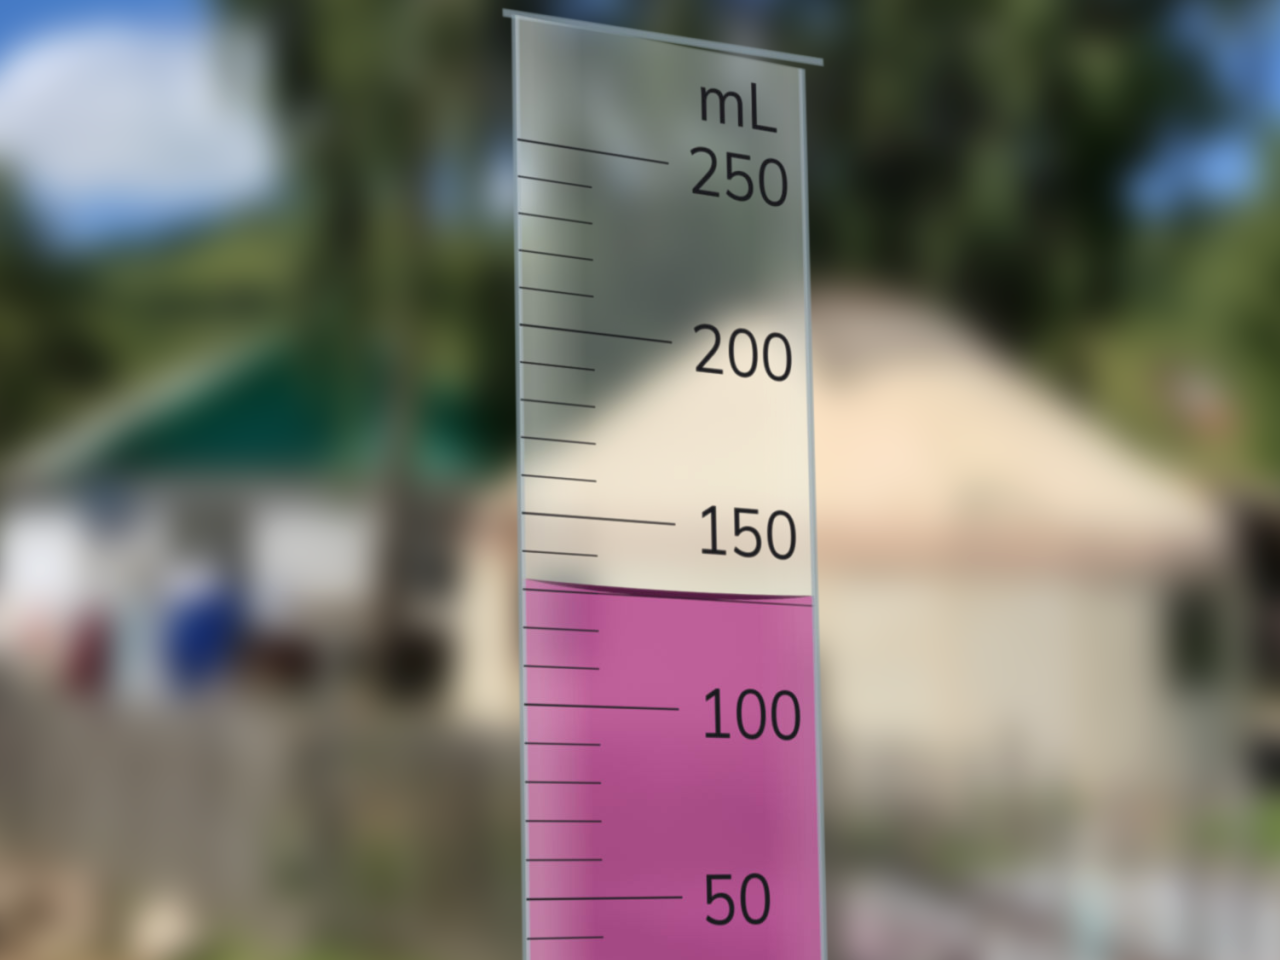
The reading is 130 mL
